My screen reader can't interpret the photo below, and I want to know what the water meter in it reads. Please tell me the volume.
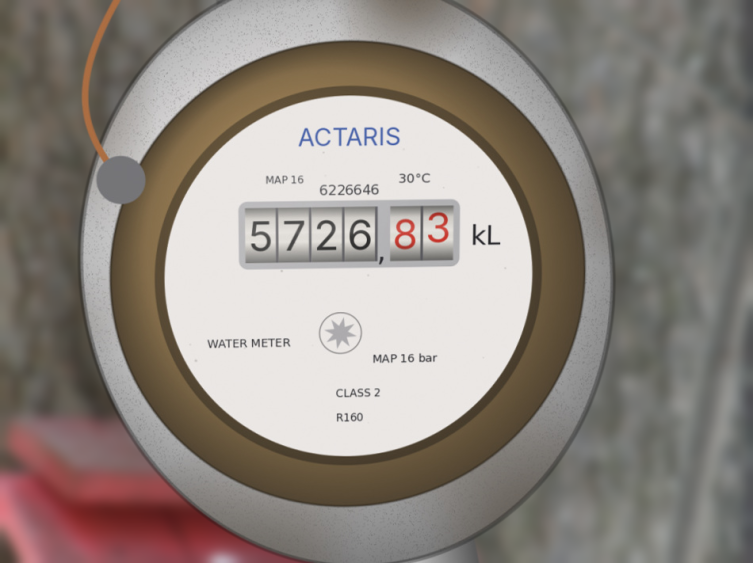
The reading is 5726.83 kL
